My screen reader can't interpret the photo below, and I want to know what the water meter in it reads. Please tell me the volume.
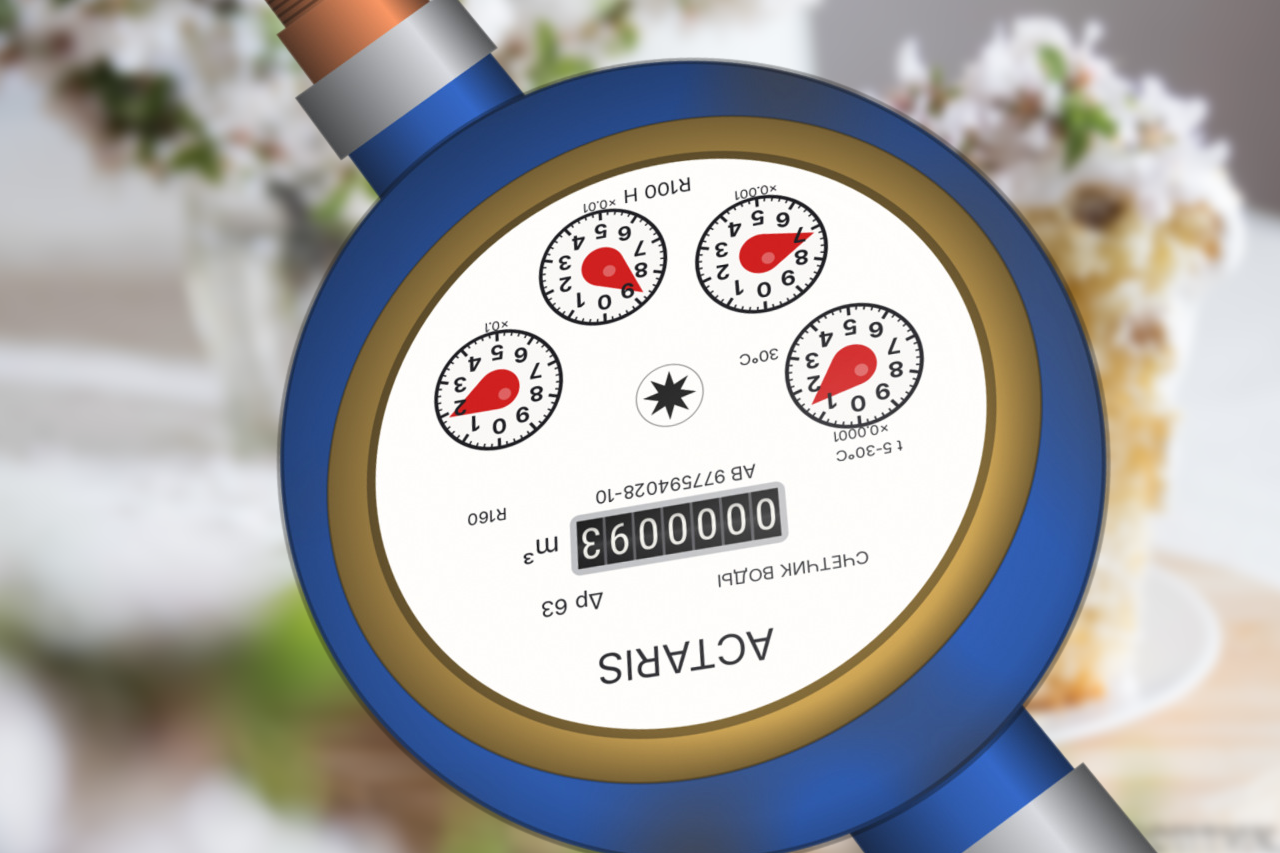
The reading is 93.1871 m³
